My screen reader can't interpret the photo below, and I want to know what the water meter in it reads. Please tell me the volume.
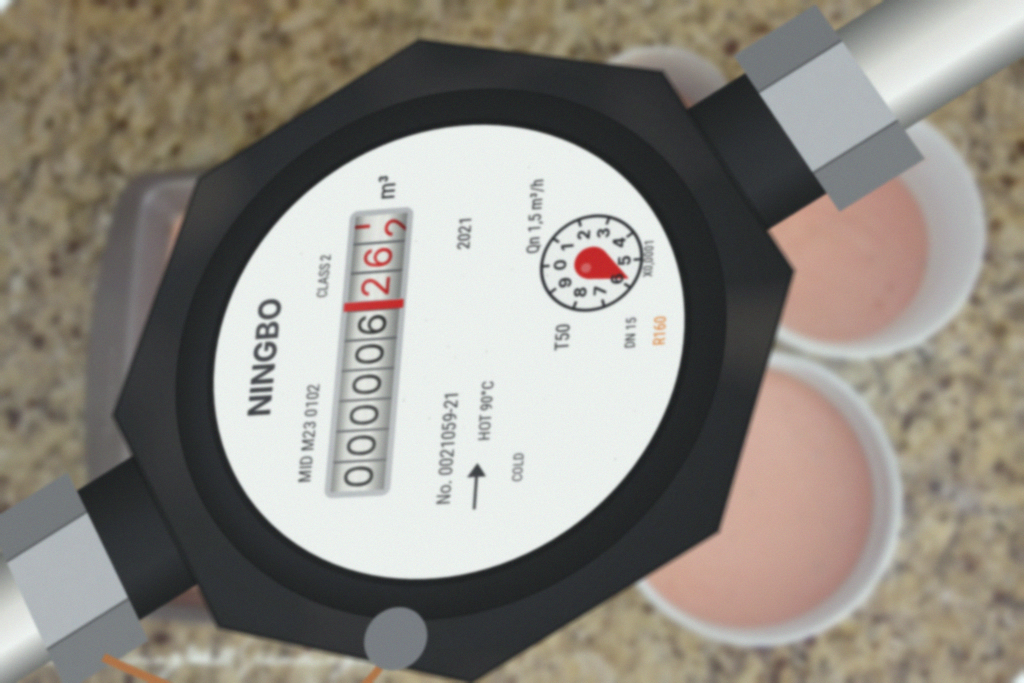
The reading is 6.2615 m³
